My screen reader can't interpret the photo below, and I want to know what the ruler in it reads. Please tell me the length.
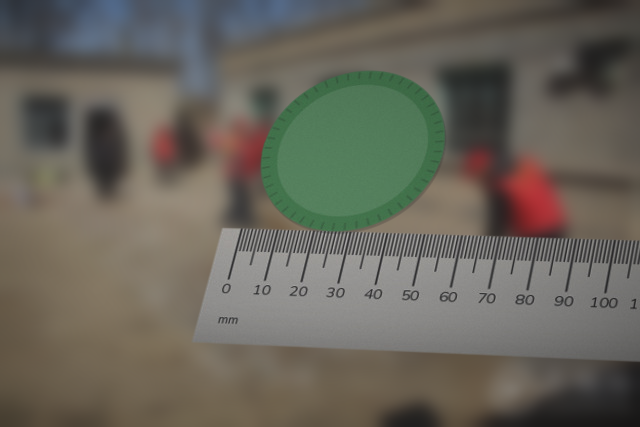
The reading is 50 mm
